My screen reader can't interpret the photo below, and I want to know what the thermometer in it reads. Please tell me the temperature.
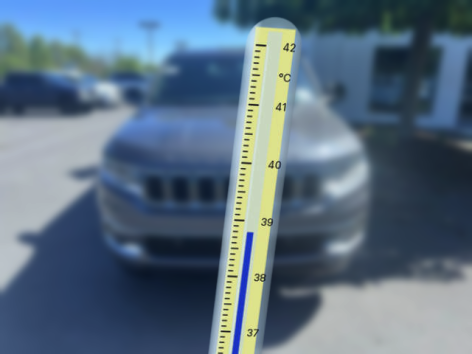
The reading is 38.8 °C
